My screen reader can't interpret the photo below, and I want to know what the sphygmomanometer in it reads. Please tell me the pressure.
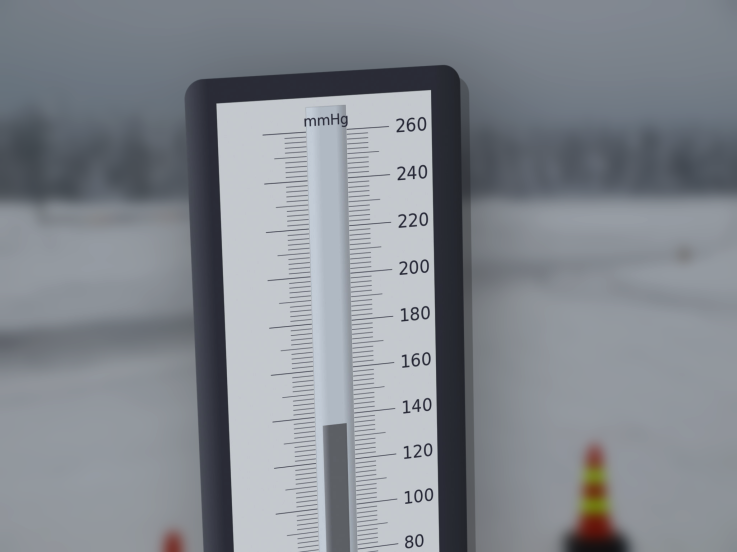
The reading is 136 mmHg
